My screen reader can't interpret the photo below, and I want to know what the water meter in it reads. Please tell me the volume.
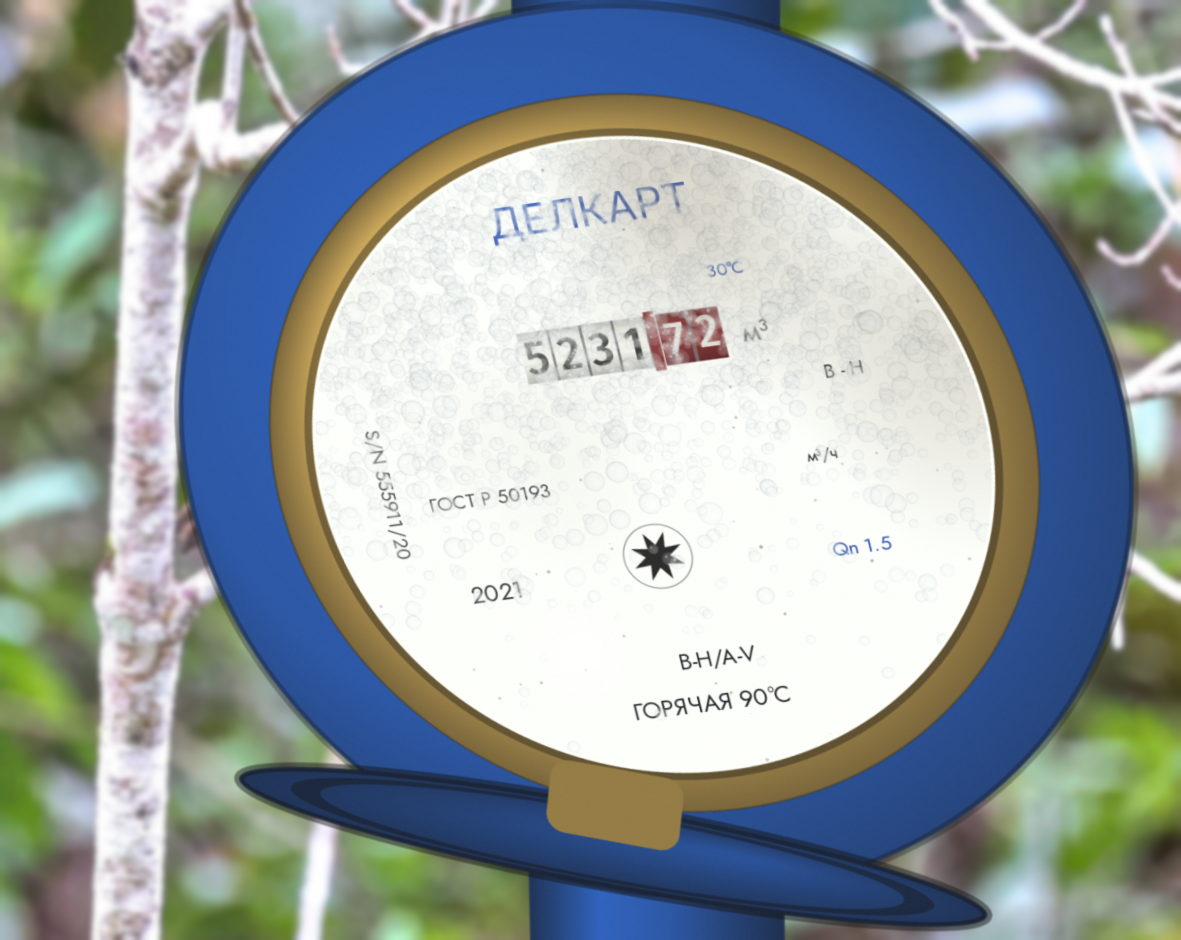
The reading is 5231.72 m³
